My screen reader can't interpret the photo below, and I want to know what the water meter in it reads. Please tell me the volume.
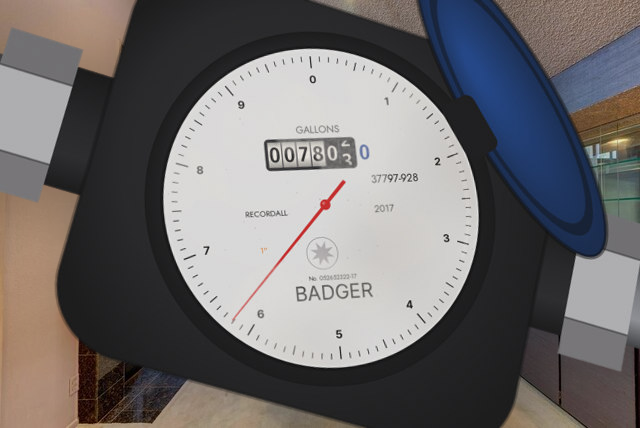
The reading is 78026.2 gal
